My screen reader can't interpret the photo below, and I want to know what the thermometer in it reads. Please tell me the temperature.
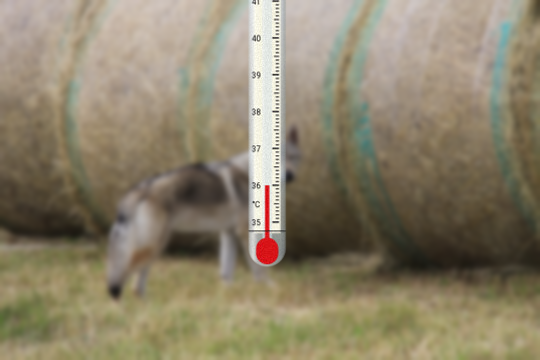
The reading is 36 °C
